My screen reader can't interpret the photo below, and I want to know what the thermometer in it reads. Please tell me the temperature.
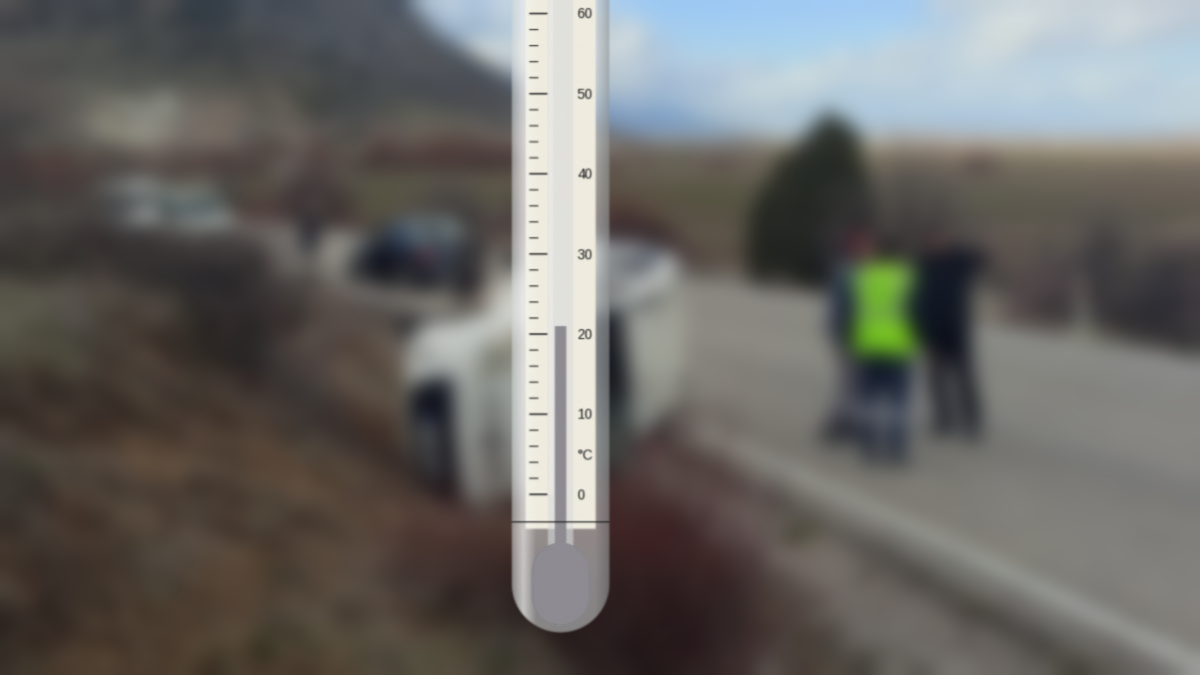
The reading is 21 °C
